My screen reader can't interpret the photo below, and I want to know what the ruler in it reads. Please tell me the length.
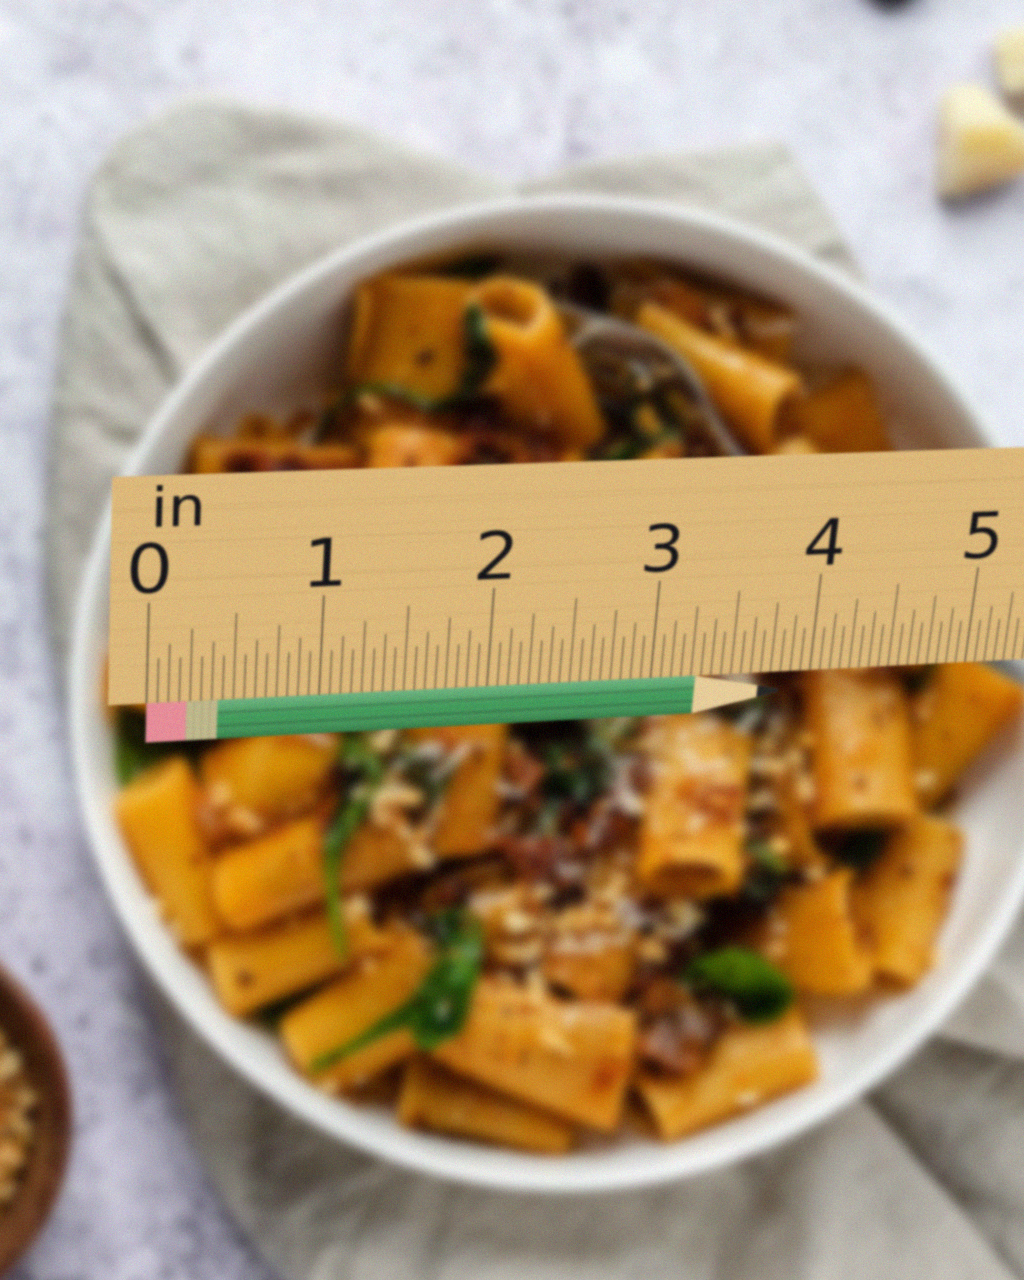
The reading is 3.8125 in
